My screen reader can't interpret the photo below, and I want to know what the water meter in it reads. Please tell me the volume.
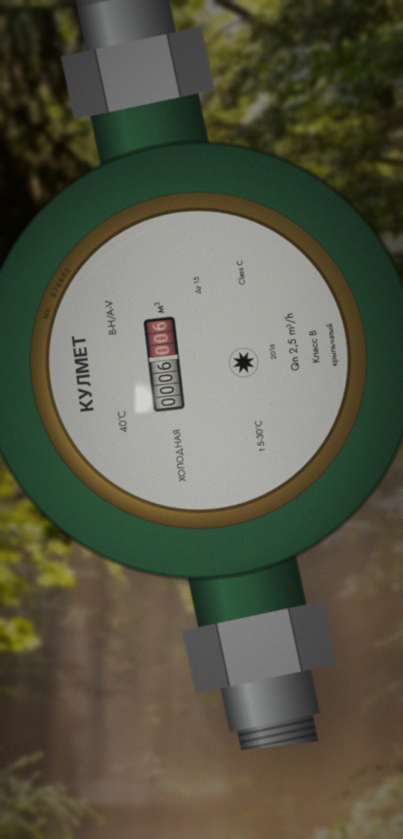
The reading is 6.006 m³
